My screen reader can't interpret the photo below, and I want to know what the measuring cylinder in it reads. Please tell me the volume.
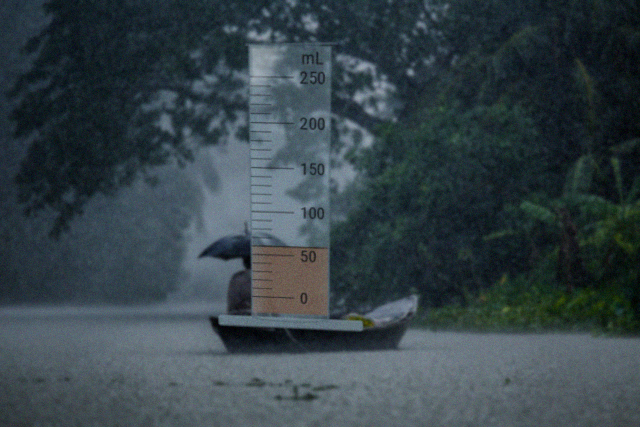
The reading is 60 mL
